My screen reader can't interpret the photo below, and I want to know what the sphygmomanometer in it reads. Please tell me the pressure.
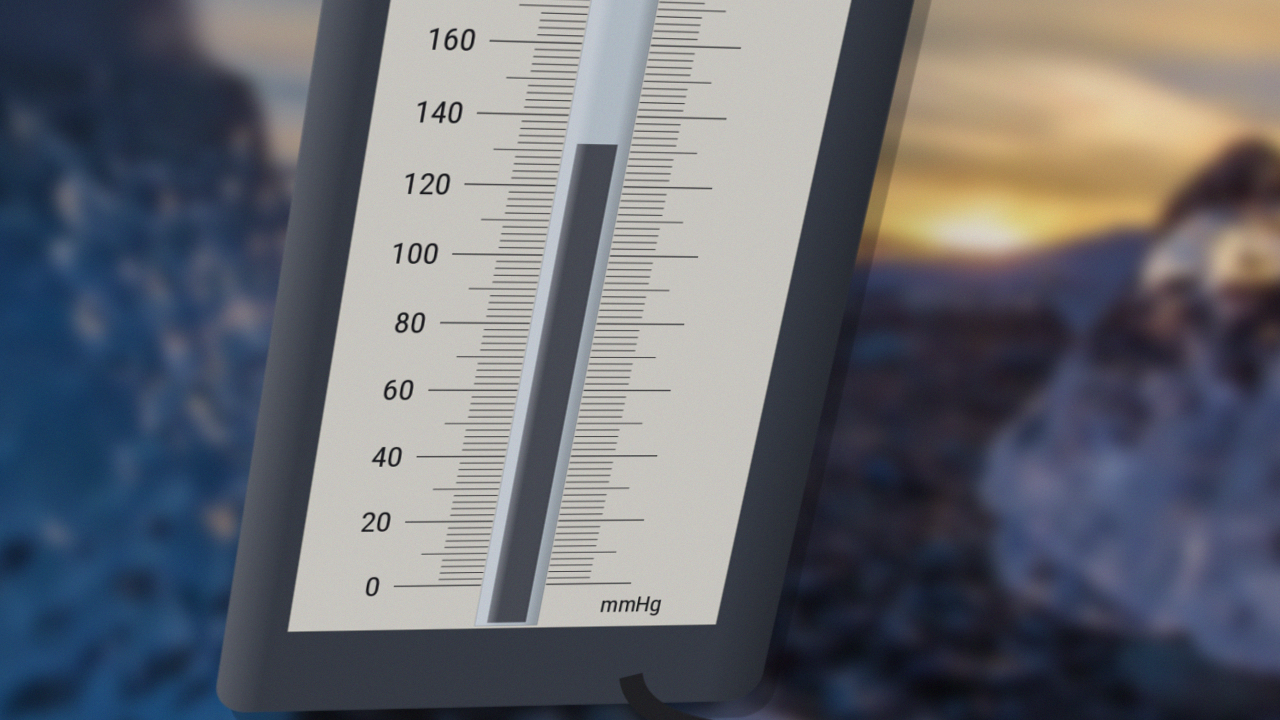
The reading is 132 mmHg
